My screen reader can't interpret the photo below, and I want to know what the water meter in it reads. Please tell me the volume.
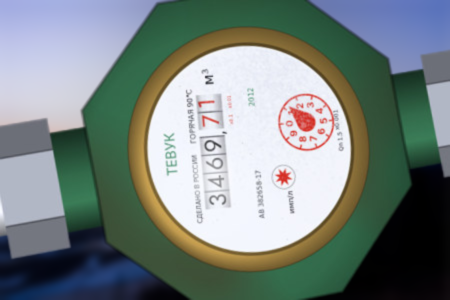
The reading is 3469.711 m³
